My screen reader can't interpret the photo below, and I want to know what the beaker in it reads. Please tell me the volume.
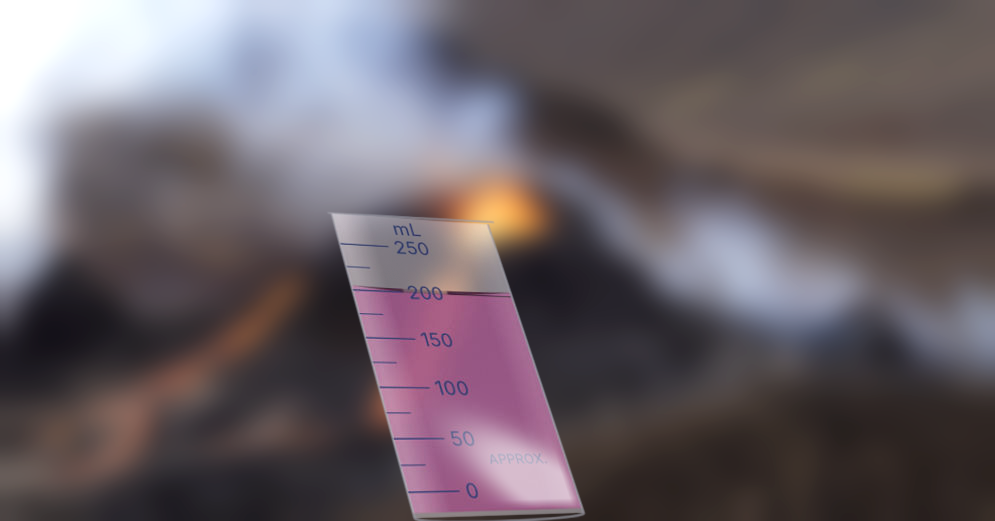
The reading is 200 mL
